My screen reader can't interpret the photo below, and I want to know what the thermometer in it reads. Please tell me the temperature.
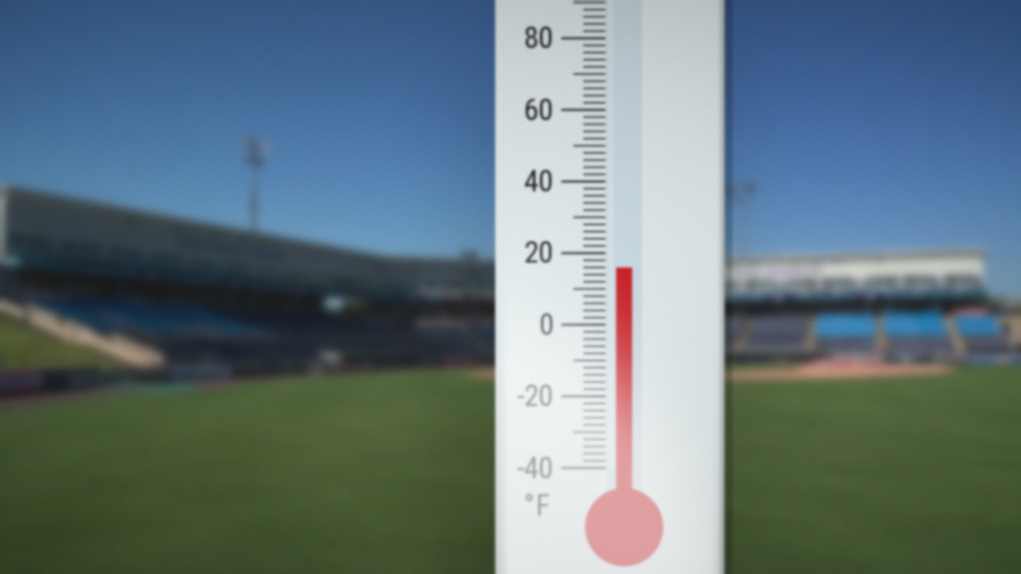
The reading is 16 °F
